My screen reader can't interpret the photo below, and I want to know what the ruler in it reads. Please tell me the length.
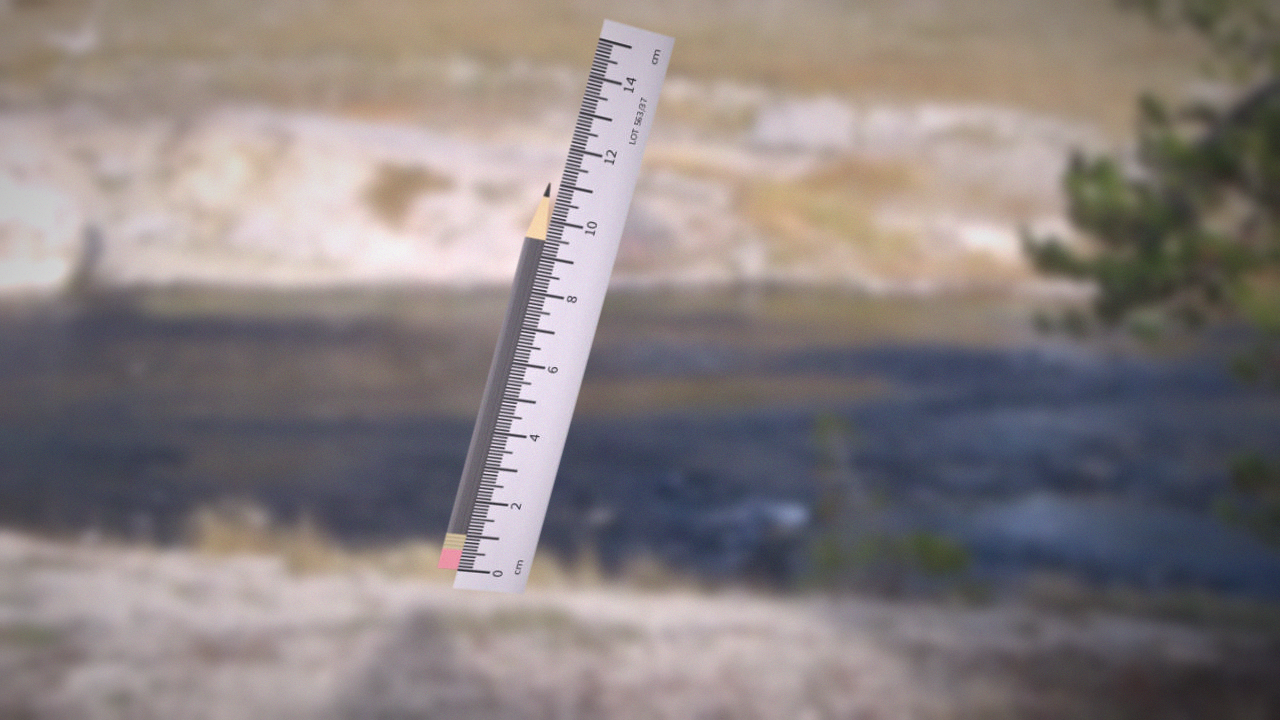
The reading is 11 cm
